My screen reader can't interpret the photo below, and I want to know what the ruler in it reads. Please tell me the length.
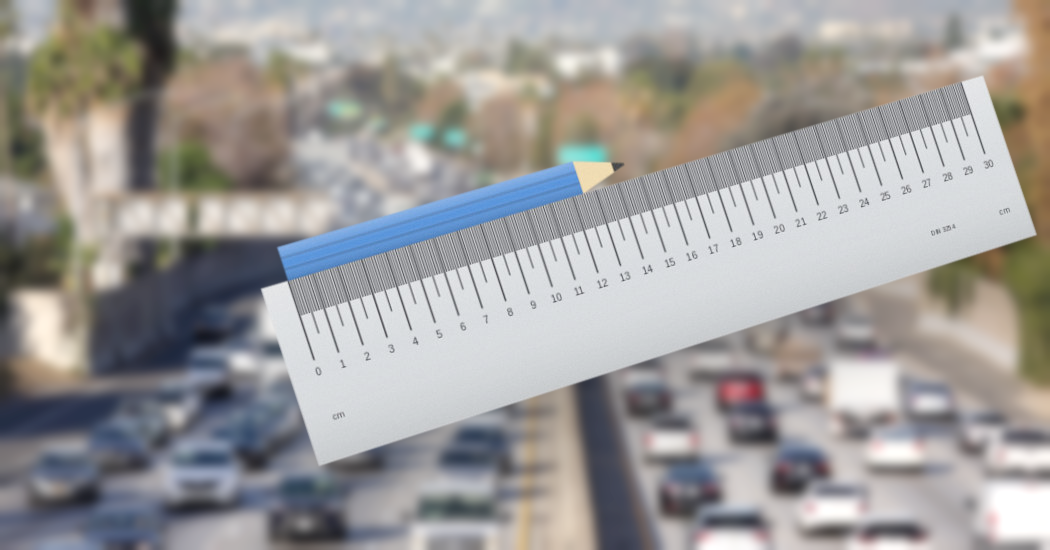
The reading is 14.5 cm
